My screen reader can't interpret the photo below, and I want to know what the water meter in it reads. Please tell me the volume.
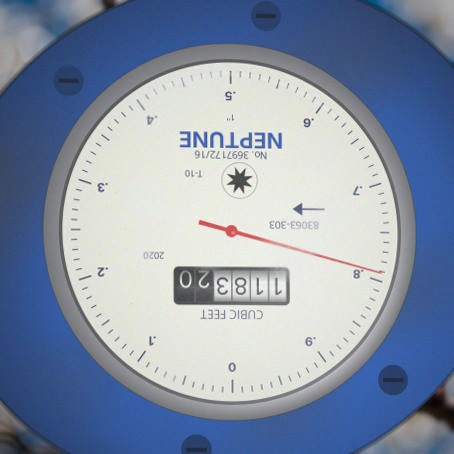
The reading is 118319.79 ft³
